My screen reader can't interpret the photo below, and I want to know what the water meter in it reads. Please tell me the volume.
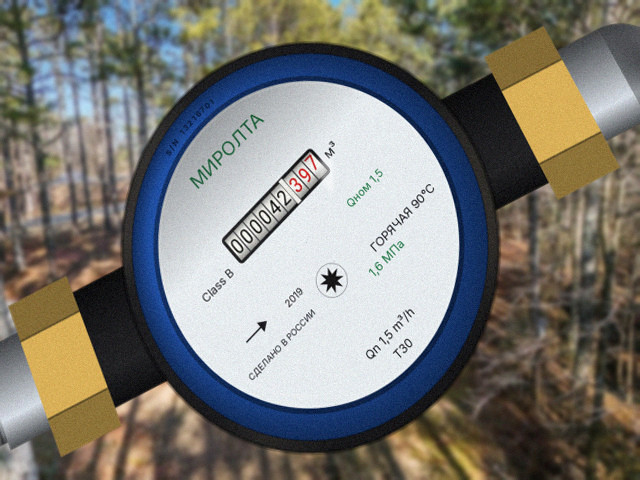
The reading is 42.397 m³
